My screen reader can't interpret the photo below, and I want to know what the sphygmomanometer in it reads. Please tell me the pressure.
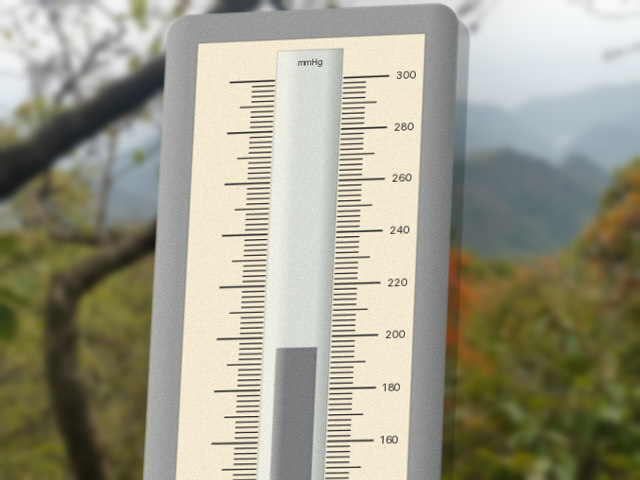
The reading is 196 mmHg
